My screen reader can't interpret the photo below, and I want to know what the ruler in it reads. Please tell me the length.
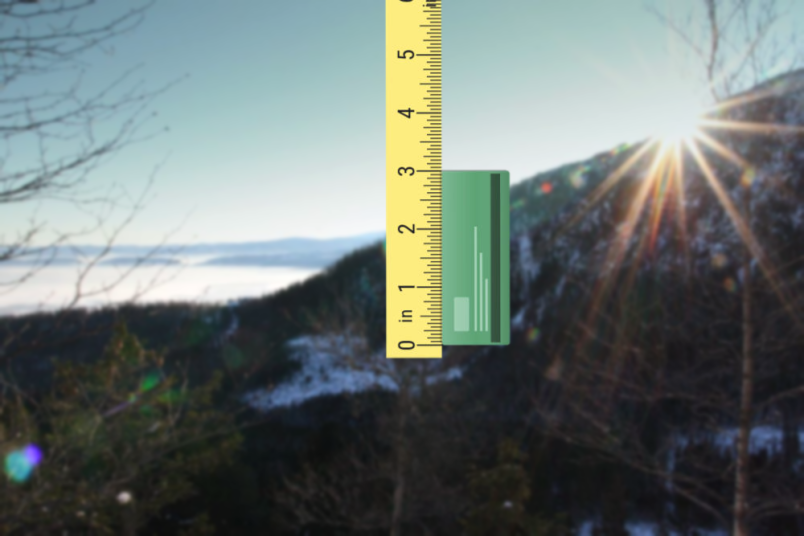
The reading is 3 in
